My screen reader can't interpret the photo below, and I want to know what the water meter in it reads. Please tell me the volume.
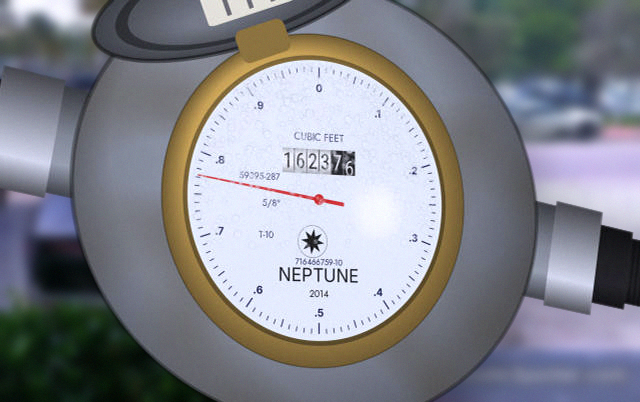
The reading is 162375.77 ft³
